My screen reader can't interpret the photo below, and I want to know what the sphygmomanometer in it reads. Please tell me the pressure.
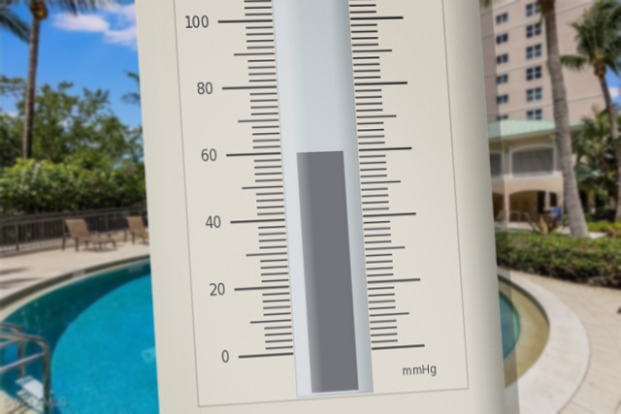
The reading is 60 mmHg
